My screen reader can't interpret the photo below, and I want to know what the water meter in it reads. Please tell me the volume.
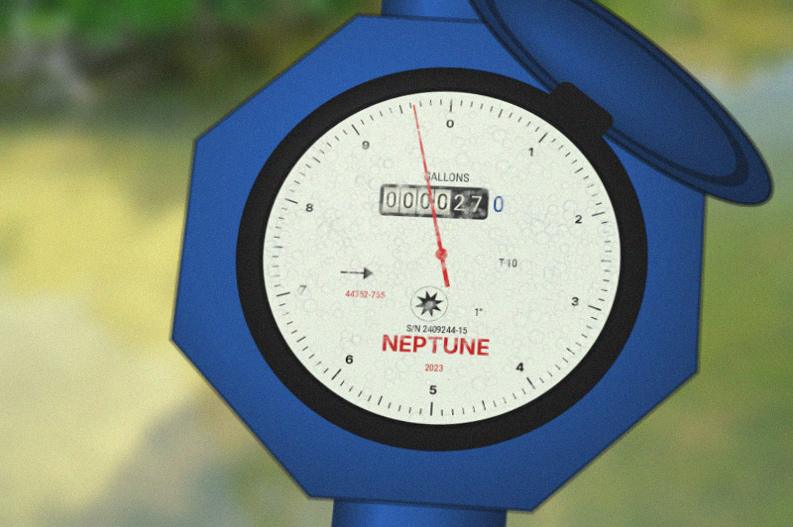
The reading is 269.6 gal
